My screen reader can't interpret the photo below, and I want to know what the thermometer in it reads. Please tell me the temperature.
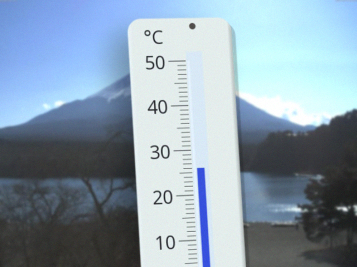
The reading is 26 °C
